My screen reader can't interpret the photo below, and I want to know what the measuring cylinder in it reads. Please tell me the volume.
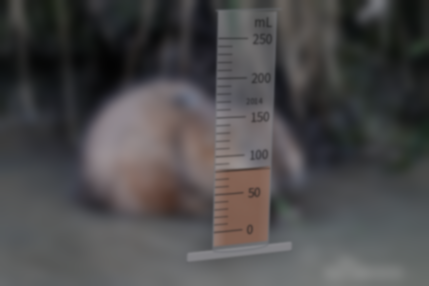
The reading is 80 mL
